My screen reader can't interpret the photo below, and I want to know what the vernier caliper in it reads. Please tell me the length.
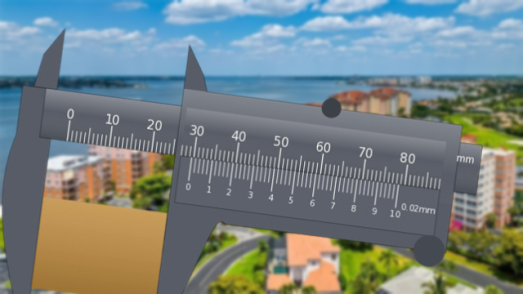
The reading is 29.5 mm
